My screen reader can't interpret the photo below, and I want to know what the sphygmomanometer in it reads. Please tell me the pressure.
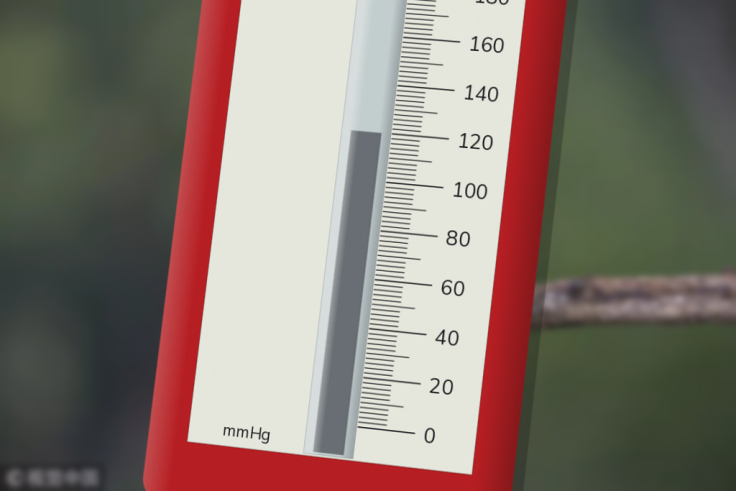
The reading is 120 mmHg
